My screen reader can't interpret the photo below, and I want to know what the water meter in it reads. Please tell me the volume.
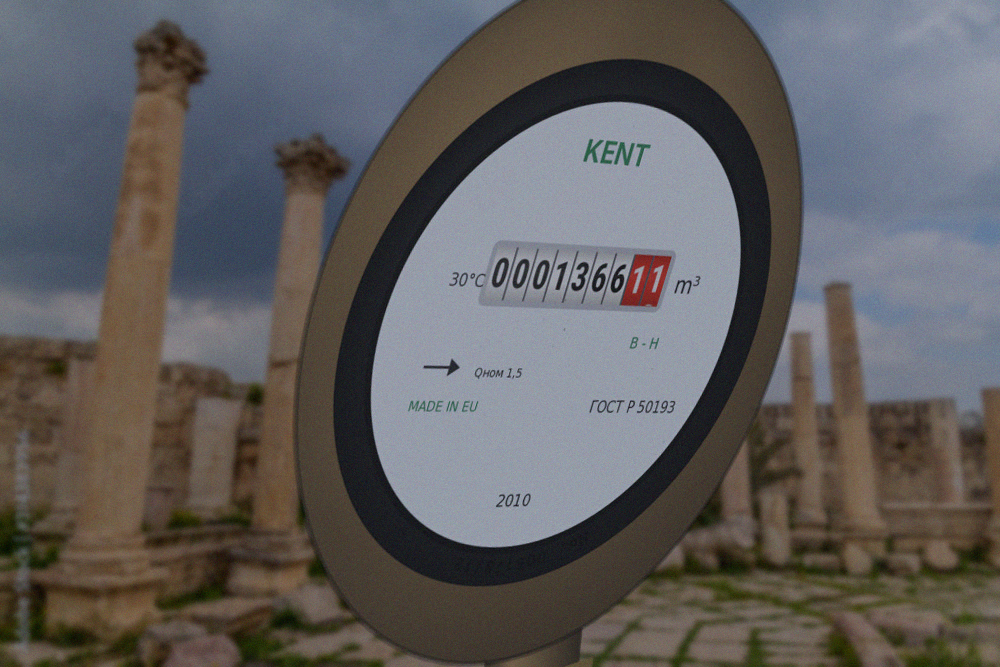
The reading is 1366.11 m³
